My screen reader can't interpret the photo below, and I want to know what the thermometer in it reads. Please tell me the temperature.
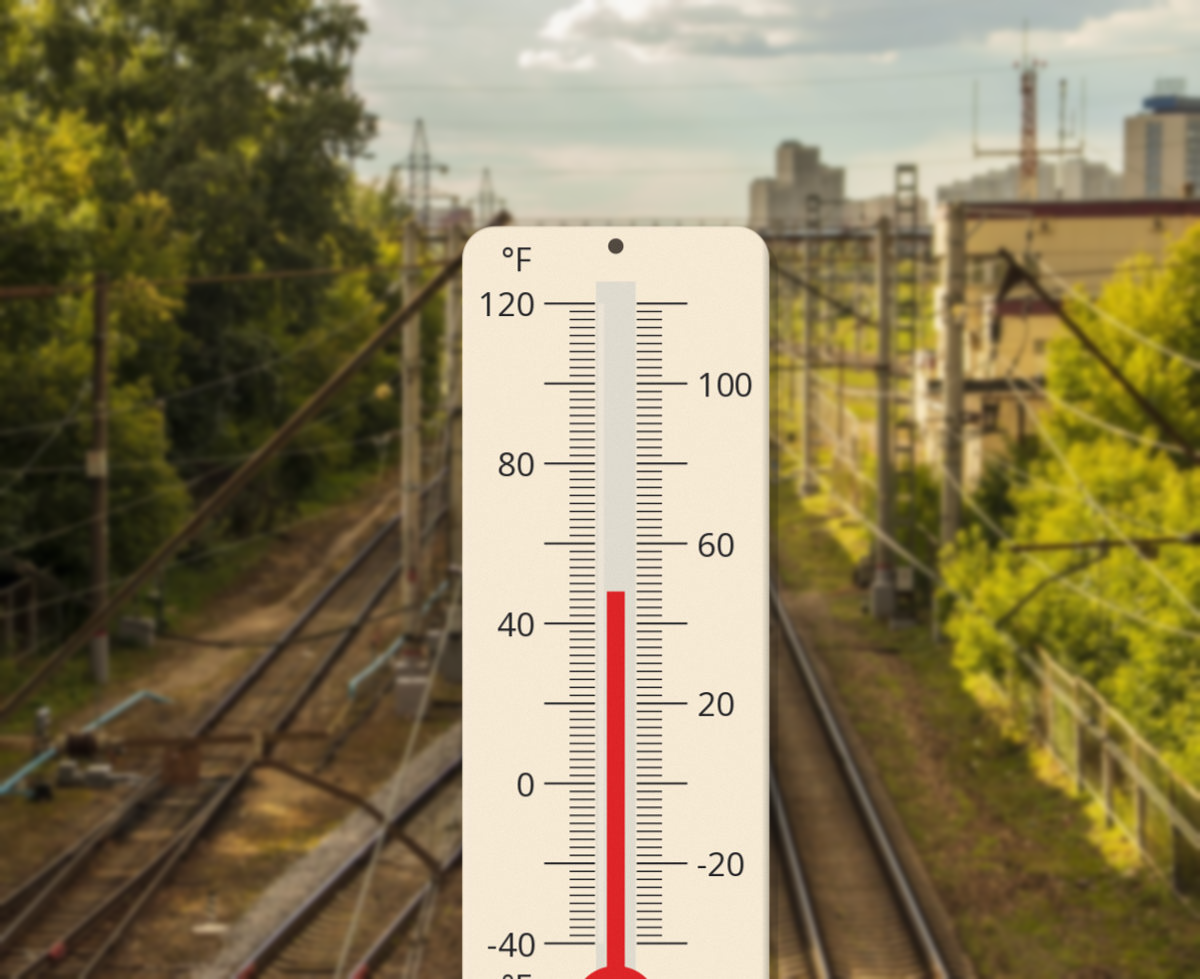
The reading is 48 °F
